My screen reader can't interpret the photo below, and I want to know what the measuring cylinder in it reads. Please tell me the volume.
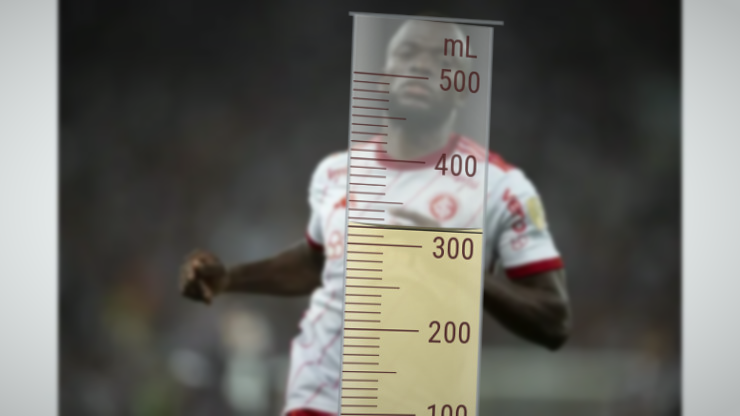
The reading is 320 mL
